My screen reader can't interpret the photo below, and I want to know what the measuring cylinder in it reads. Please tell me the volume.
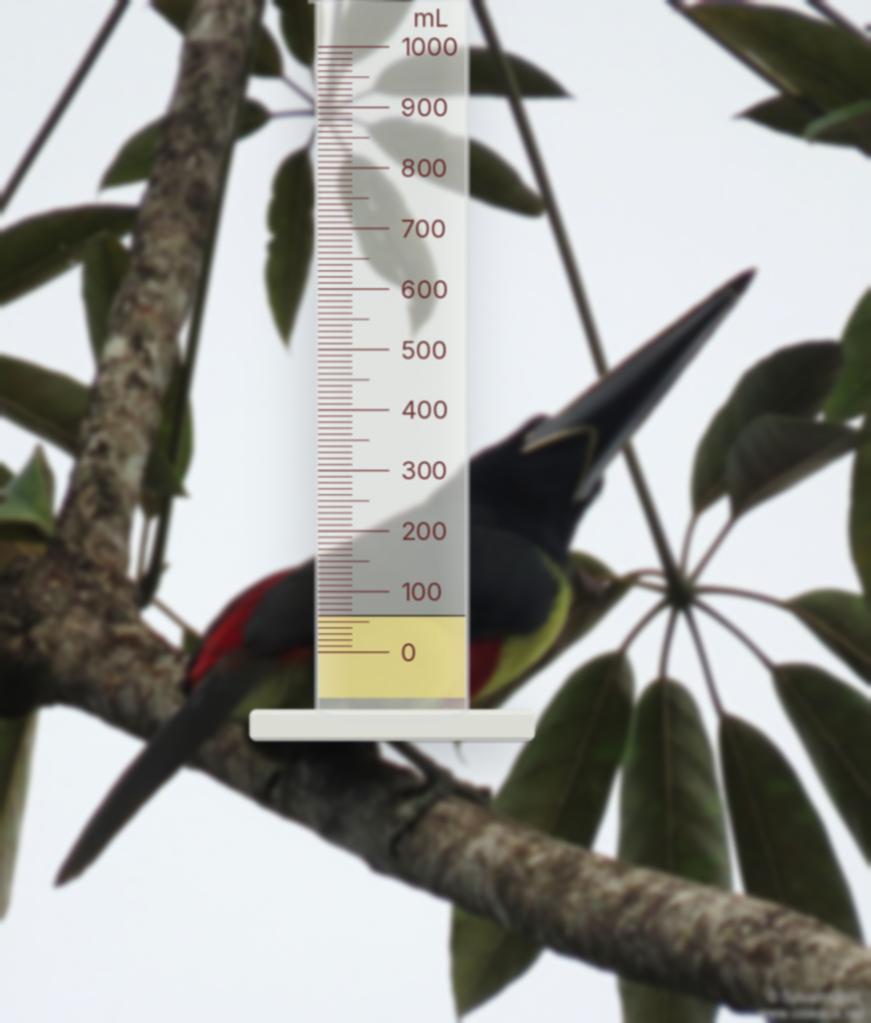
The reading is 60 mL
